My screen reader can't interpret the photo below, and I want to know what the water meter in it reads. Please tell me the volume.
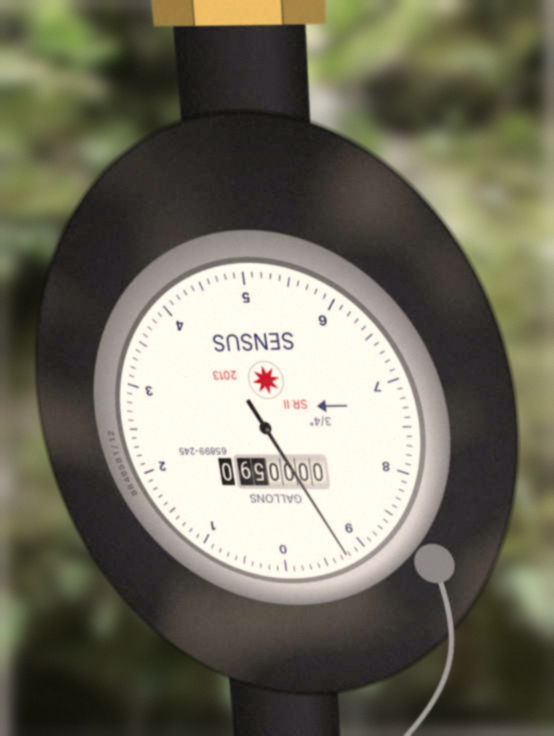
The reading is 589.2 gal
